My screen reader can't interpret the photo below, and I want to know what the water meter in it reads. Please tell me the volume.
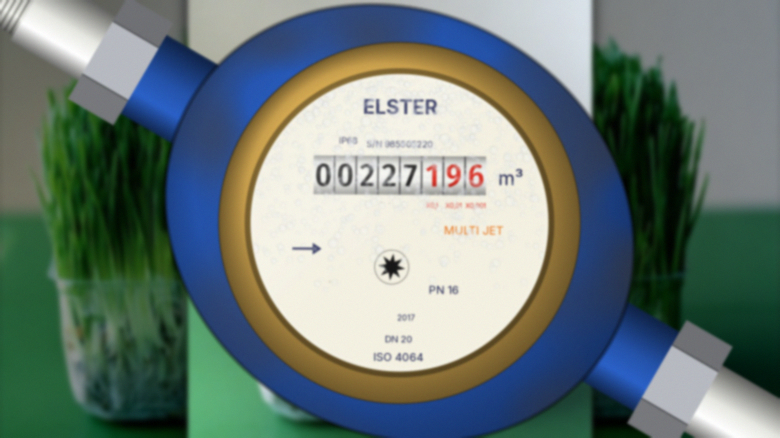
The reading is 227.196 m³
